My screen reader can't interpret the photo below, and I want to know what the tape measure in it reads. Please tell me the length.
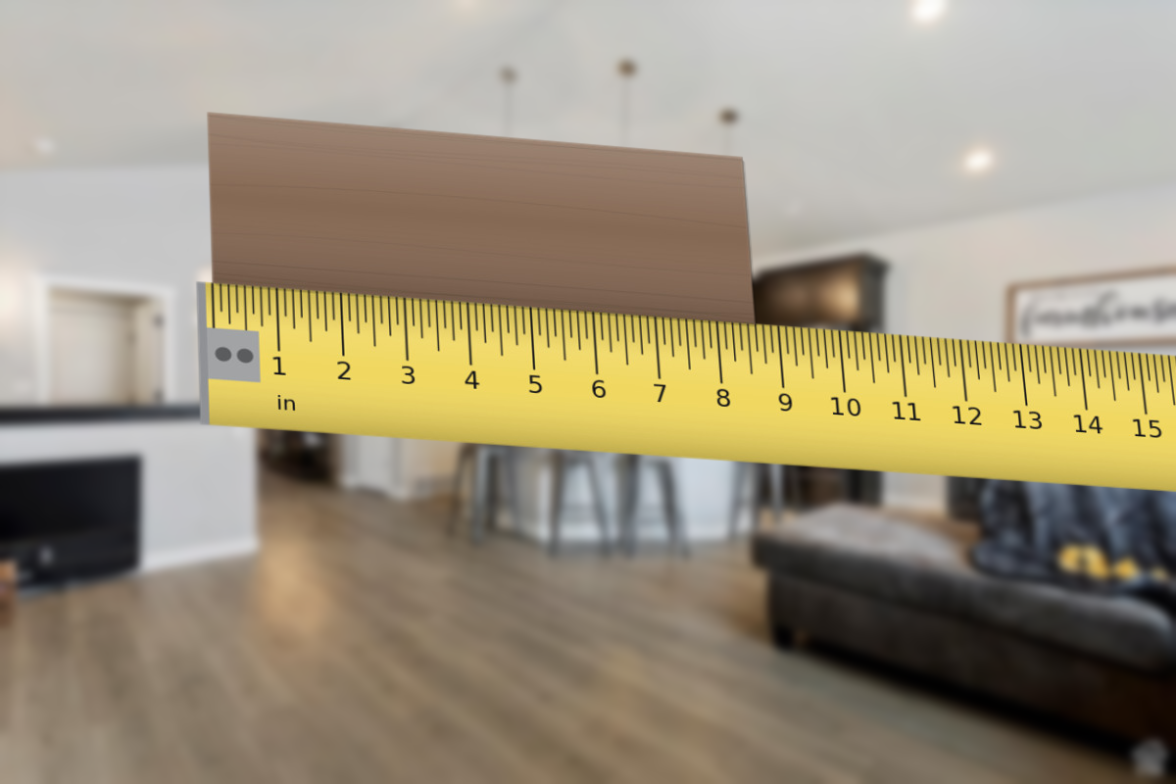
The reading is 8.625 in
